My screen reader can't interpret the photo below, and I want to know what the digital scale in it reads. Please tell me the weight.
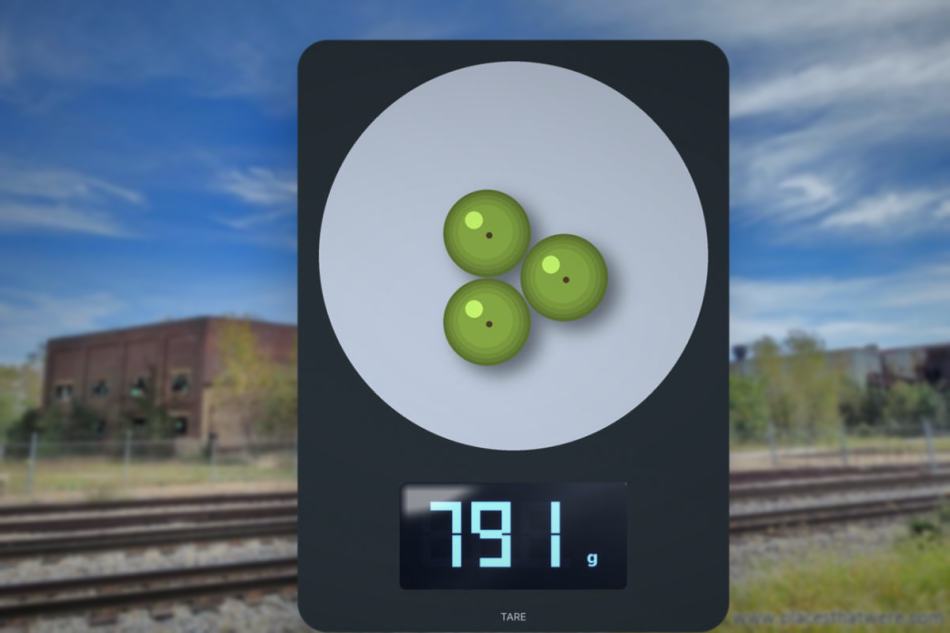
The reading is 791 g
